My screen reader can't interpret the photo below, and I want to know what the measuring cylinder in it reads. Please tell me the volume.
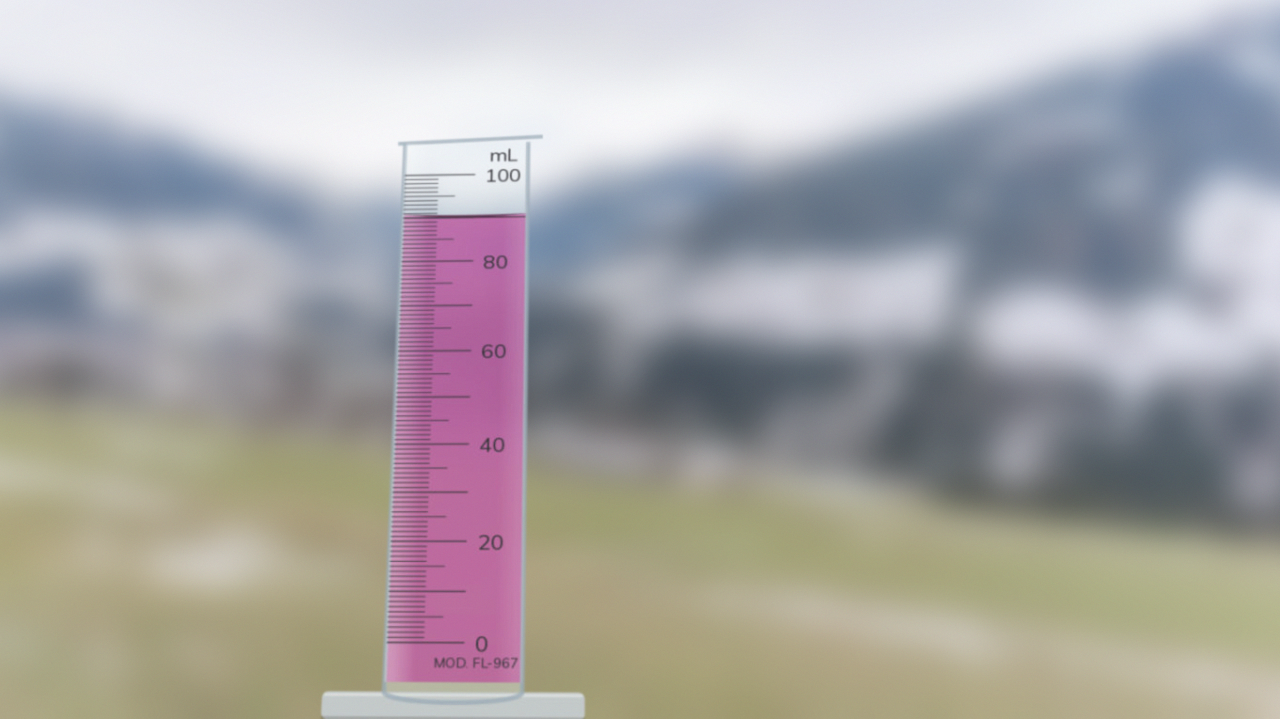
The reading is 90 mL
